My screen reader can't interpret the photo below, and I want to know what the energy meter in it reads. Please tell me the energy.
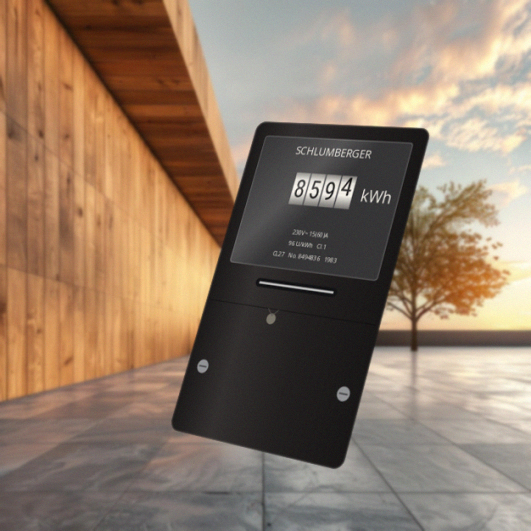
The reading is 8594 kWh
